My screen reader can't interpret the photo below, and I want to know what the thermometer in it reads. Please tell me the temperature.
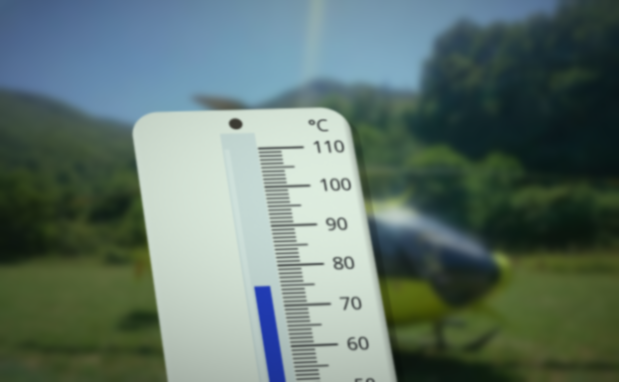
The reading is 75 °C
